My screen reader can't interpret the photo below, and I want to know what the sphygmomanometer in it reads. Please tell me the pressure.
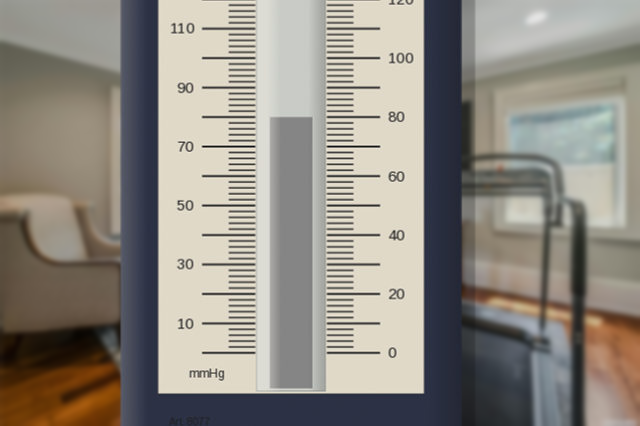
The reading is 80 mmHg
